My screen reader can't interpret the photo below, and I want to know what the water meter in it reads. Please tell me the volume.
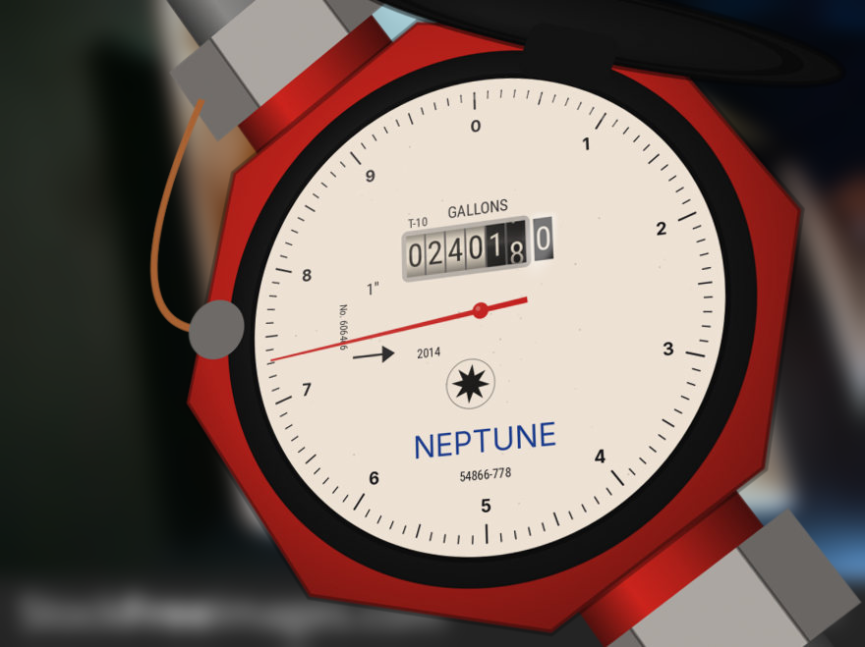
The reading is 240177.3 gal
